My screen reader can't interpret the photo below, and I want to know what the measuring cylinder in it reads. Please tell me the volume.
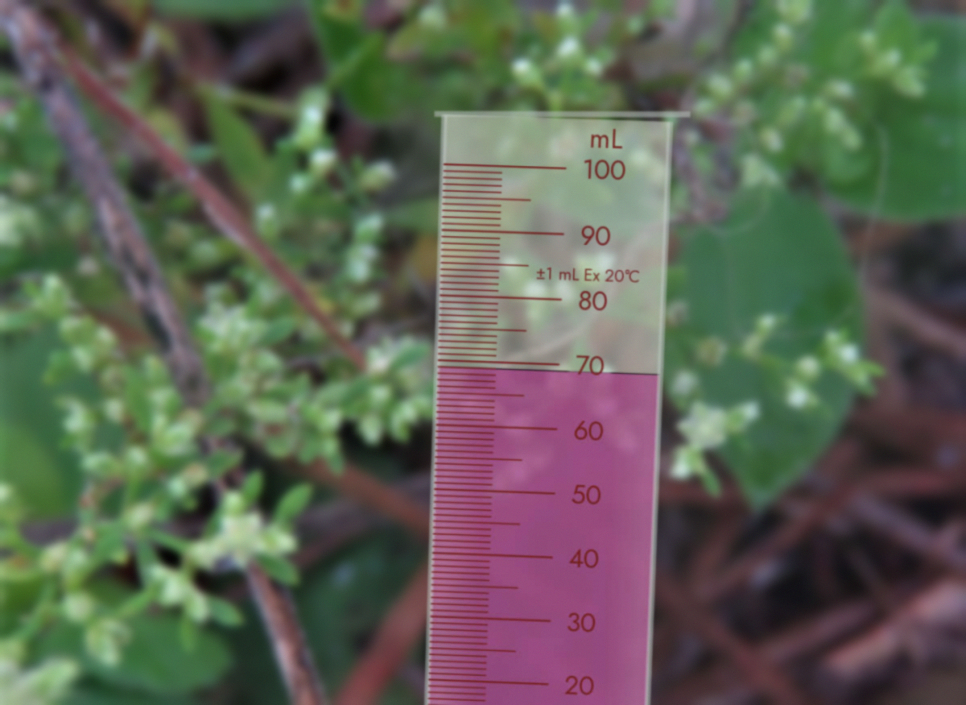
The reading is 69 mL
